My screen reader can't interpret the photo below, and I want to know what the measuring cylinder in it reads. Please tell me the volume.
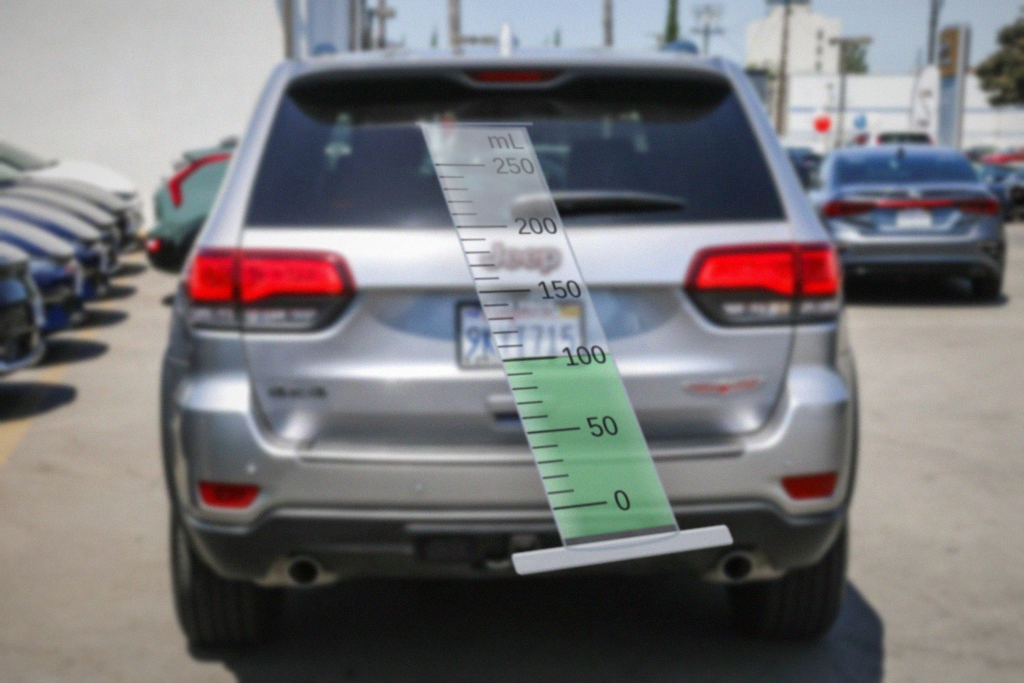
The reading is 100 mL
